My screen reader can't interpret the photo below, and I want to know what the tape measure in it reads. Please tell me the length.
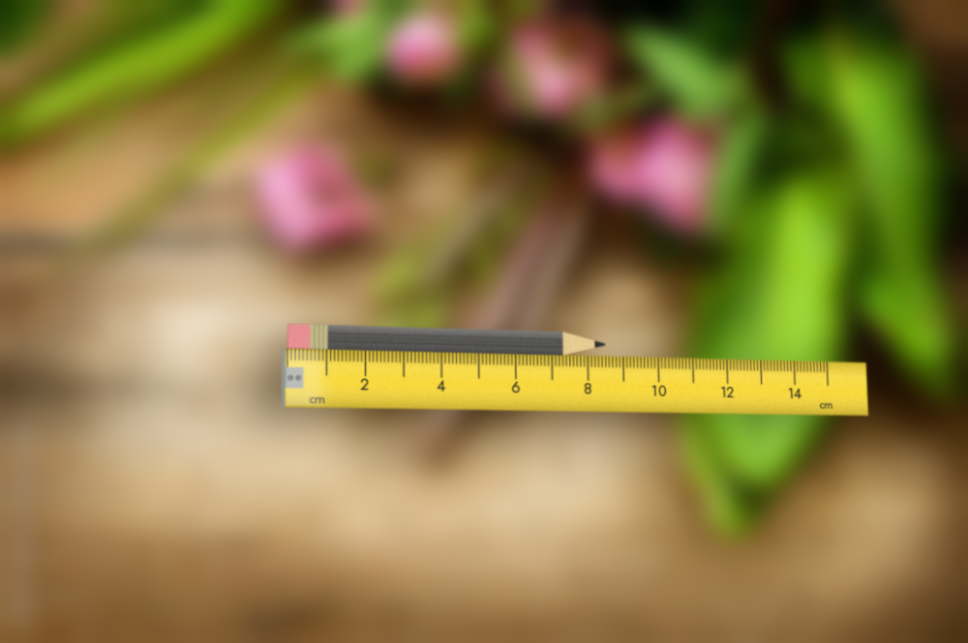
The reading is 8.5 cm
